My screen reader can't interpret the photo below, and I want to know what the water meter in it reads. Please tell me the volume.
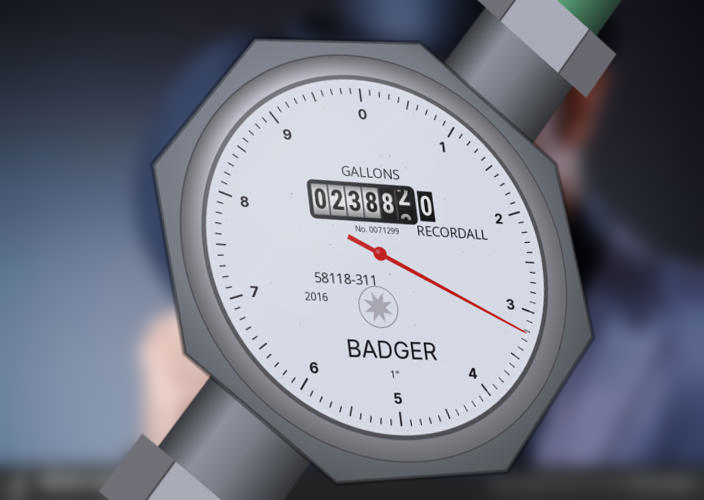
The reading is 238823.2 gal
